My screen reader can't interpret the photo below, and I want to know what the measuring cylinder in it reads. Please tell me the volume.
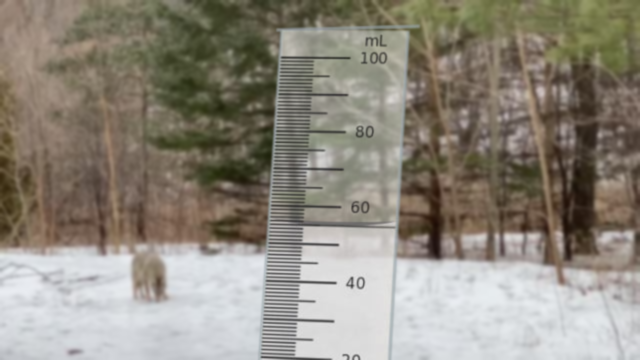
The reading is 55 mL
